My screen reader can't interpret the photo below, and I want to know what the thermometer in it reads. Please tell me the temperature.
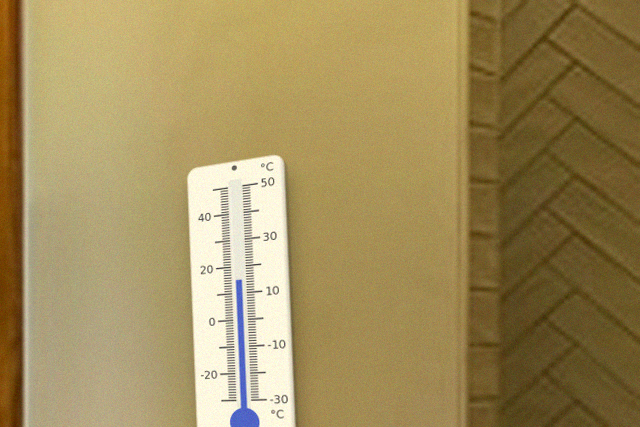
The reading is 15 °C
